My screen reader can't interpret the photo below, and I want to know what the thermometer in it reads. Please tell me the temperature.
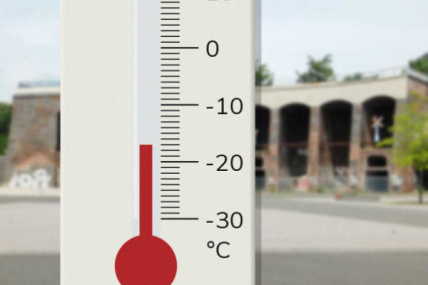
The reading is -17 °C
